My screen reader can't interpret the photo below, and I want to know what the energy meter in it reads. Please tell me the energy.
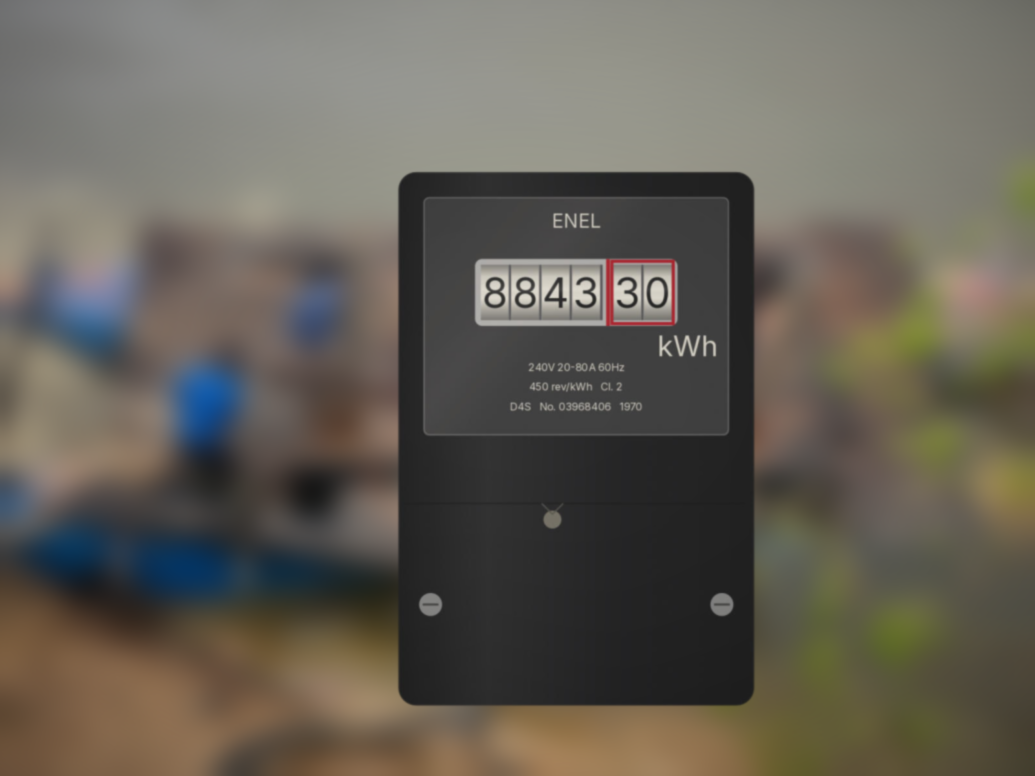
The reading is 8843.30 kWh
